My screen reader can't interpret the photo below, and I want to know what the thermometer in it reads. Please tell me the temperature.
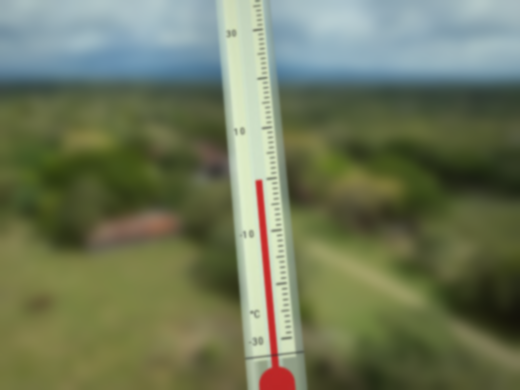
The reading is 0 °C
